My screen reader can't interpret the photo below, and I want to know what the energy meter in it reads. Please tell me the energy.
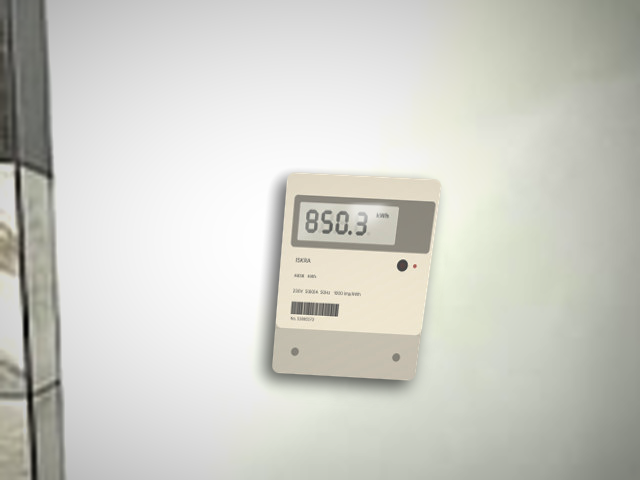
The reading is 850.3 kWh
